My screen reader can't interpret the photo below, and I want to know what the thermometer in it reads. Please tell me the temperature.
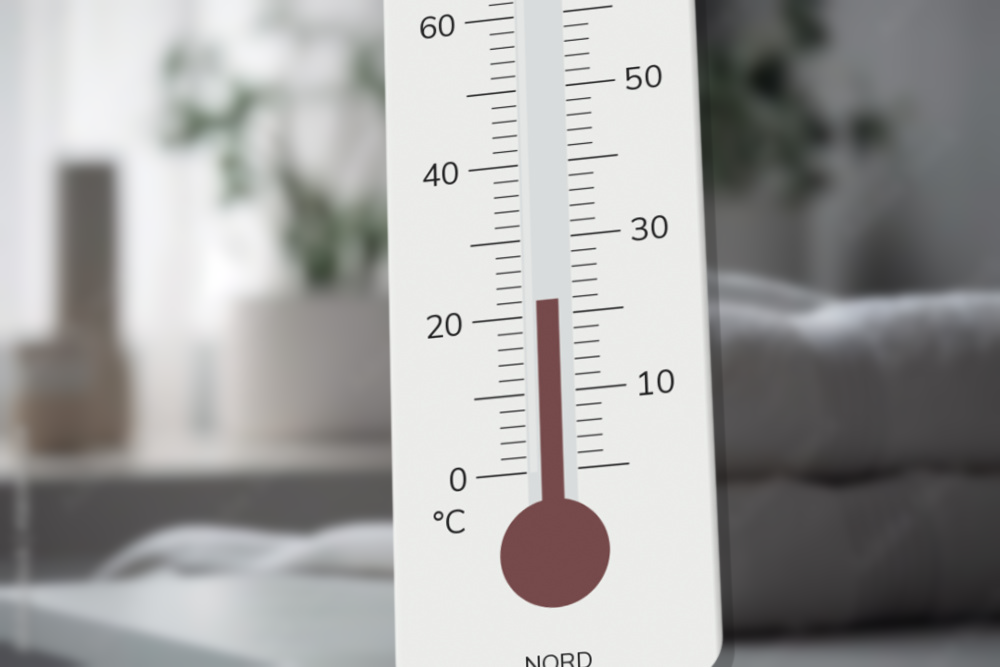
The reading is 22 °C
